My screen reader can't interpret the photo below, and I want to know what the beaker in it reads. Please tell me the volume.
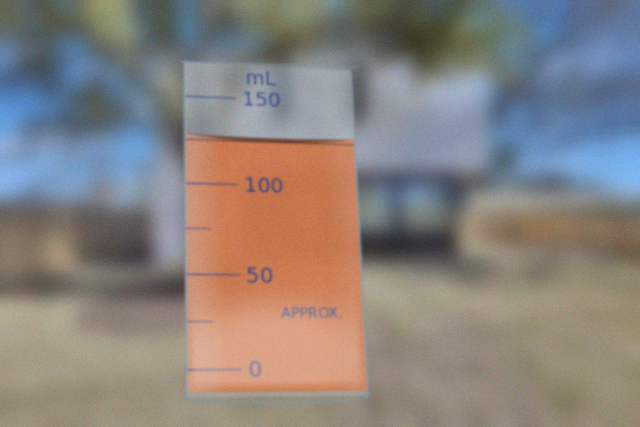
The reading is 125 mL
